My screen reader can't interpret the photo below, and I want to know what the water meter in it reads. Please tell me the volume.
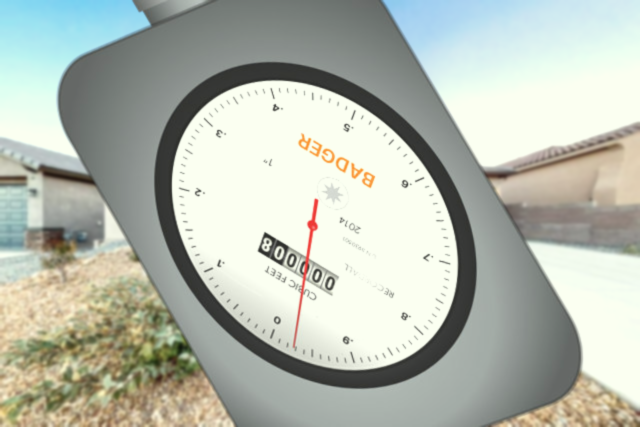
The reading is 7.97 ft³
